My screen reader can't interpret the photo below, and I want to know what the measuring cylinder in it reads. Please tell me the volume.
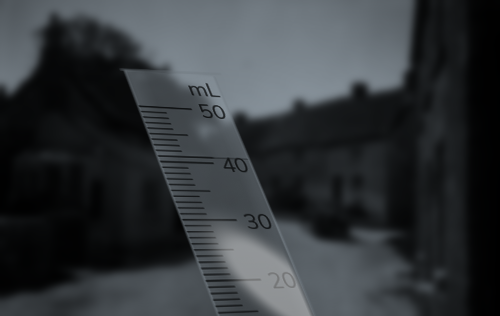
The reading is 41 mL
